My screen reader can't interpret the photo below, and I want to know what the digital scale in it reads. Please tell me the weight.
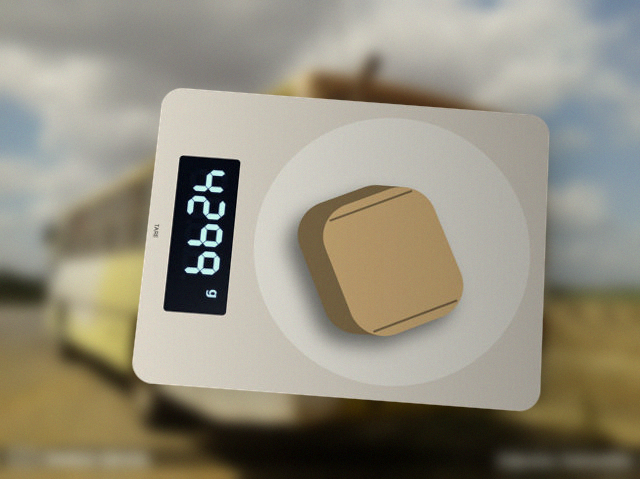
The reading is 4299 g
